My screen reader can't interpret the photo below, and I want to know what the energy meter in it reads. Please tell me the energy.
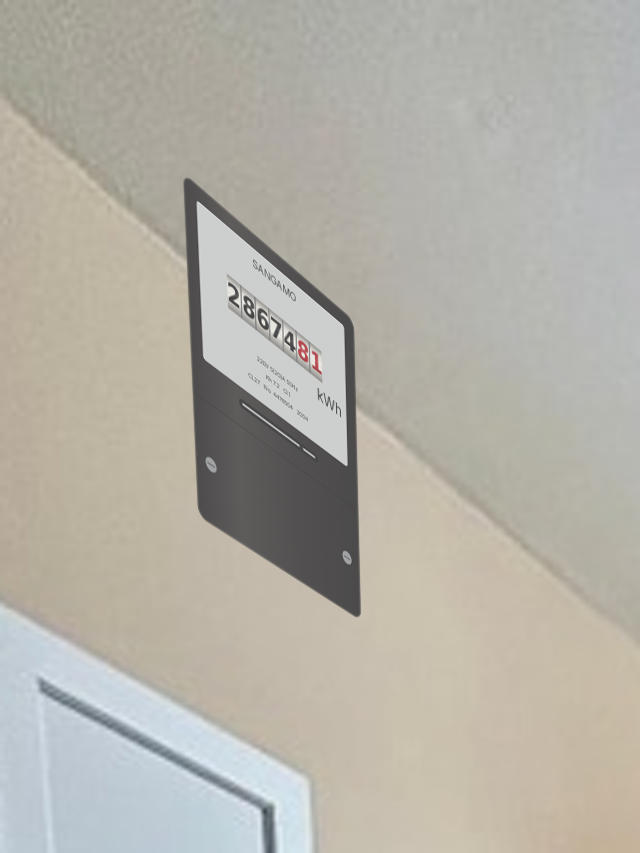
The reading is 28674.81 kWh
